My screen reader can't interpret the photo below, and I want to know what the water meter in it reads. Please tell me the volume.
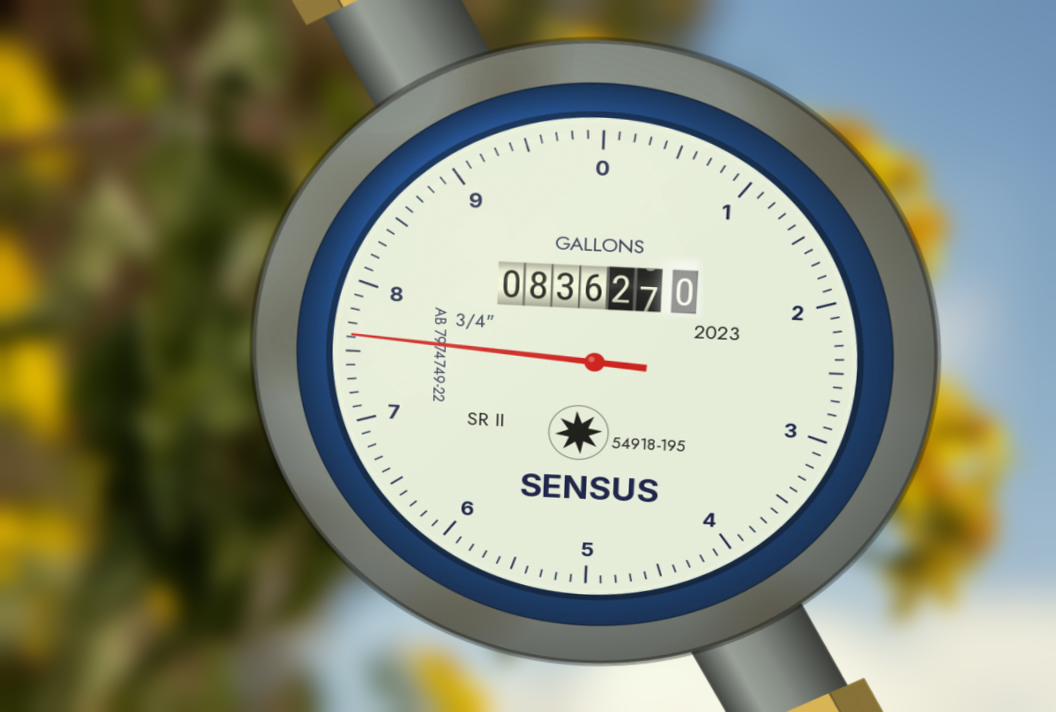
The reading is 836267.6 gal
